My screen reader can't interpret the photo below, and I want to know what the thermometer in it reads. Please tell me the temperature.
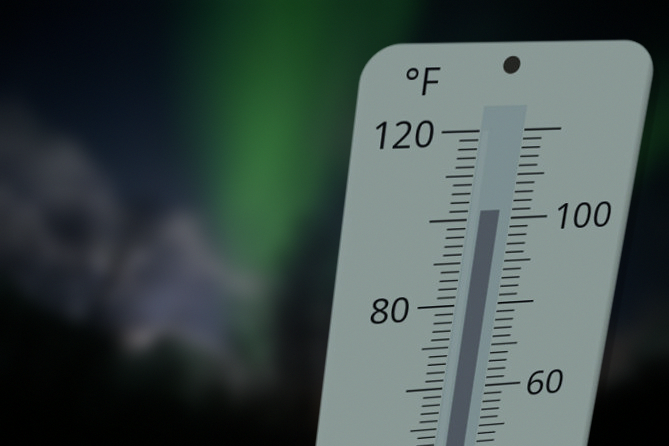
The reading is 102 °F
